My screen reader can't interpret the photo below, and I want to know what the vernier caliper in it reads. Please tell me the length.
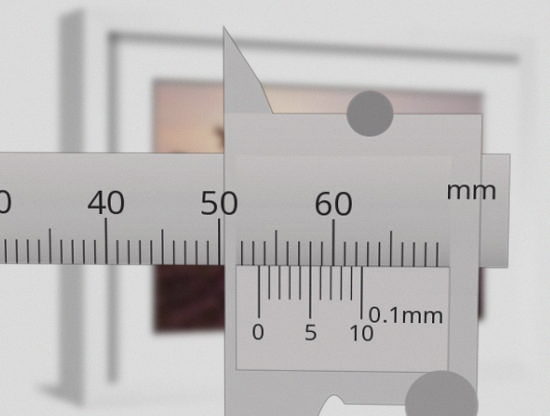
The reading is 53.5 mm
